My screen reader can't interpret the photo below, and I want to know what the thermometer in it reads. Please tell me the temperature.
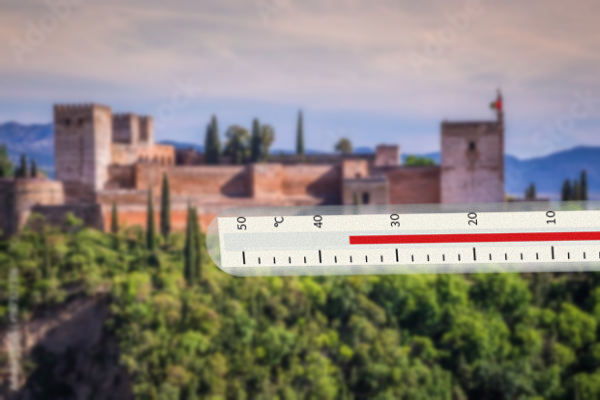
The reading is 36 °C
